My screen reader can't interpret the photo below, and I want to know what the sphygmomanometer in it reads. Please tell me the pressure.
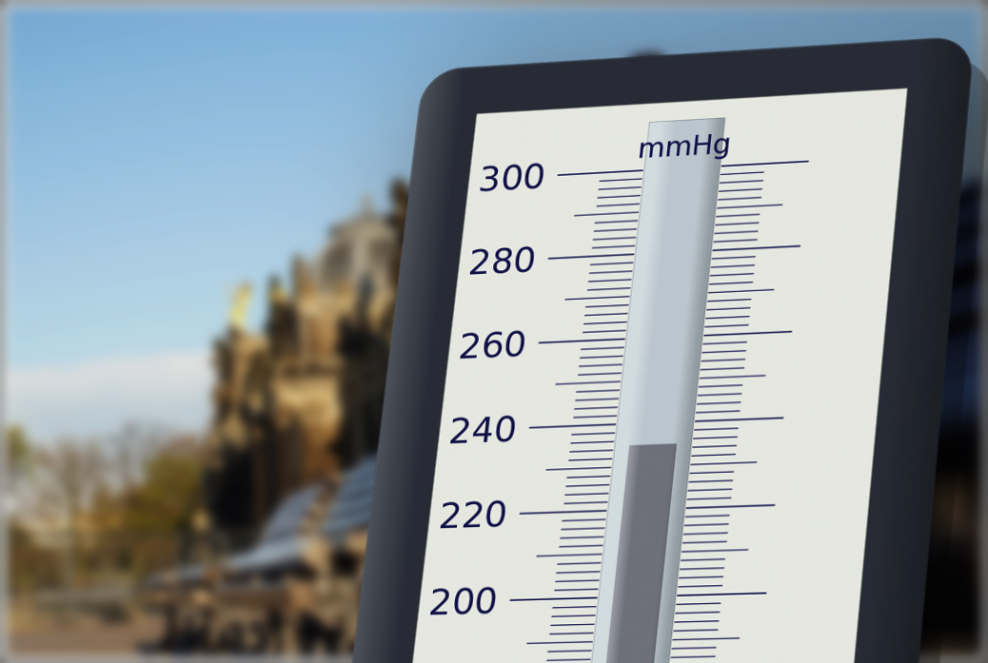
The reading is 235 mmHg
